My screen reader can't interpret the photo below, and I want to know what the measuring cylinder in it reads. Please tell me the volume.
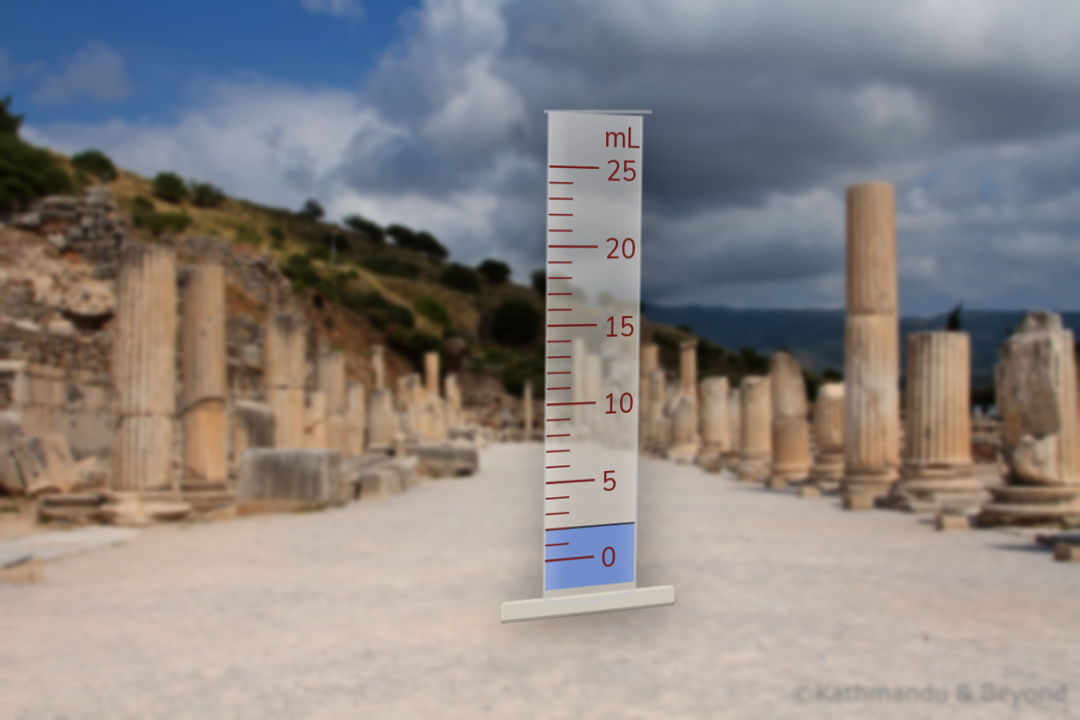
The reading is 2 mL
